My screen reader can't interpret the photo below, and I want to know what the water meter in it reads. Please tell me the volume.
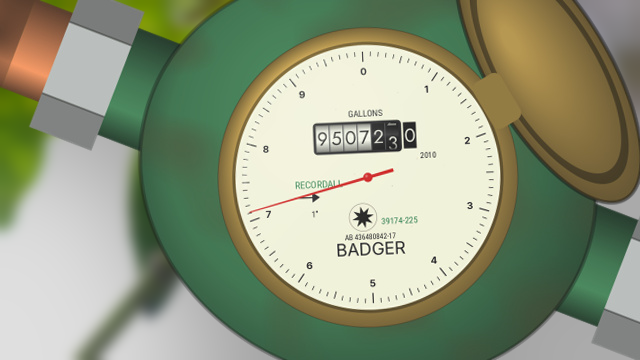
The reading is 9507227.1 gal
